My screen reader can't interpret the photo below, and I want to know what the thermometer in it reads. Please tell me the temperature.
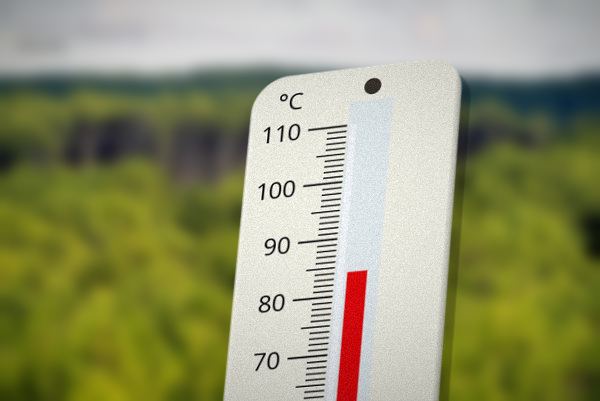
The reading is 84 °C
